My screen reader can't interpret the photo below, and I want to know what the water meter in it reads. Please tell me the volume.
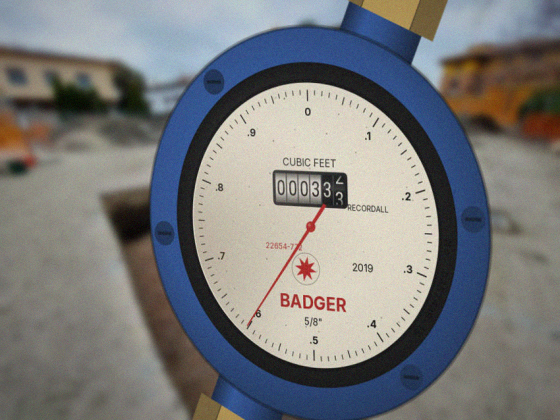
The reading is 332.60 ft³
